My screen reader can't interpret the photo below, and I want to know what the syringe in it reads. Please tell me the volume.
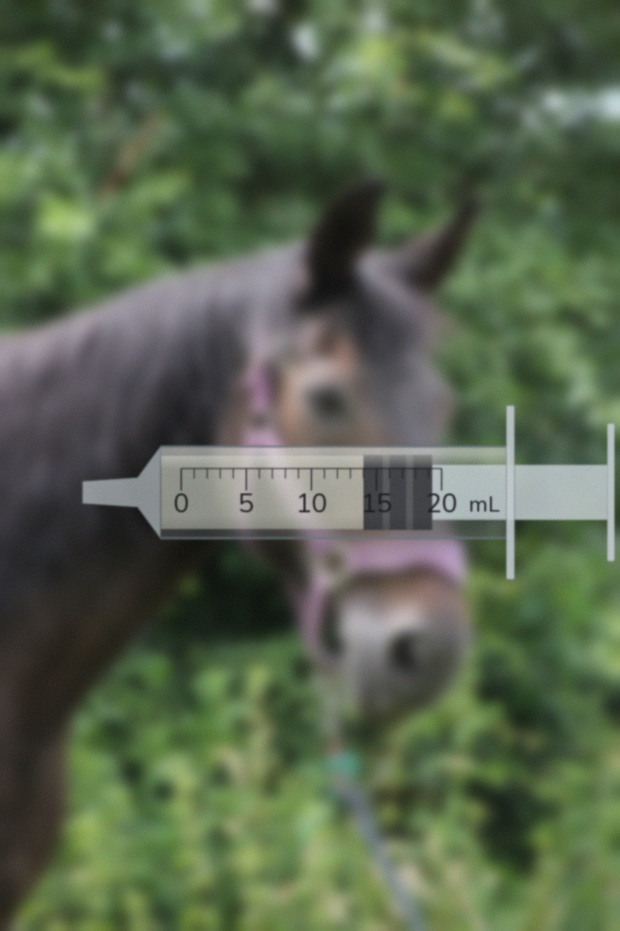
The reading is 14 mL
